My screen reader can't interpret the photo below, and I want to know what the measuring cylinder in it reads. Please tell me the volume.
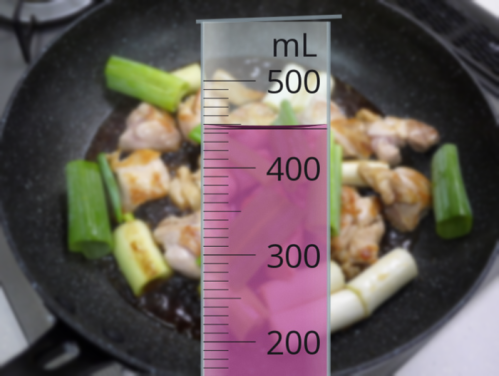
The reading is 445 mL
